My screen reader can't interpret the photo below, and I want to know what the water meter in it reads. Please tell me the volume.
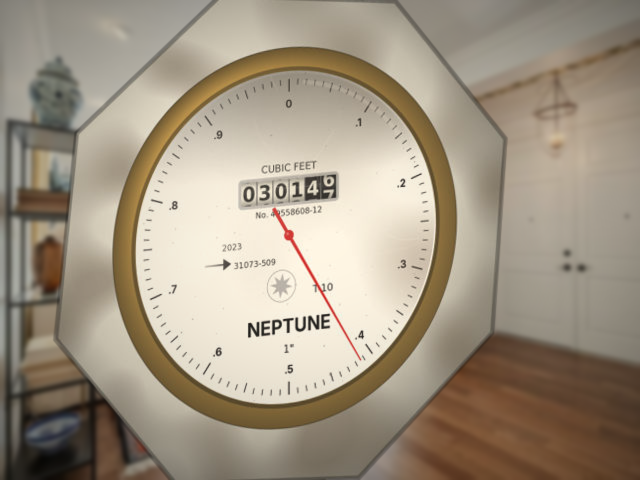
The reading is 30146.41 ft³
